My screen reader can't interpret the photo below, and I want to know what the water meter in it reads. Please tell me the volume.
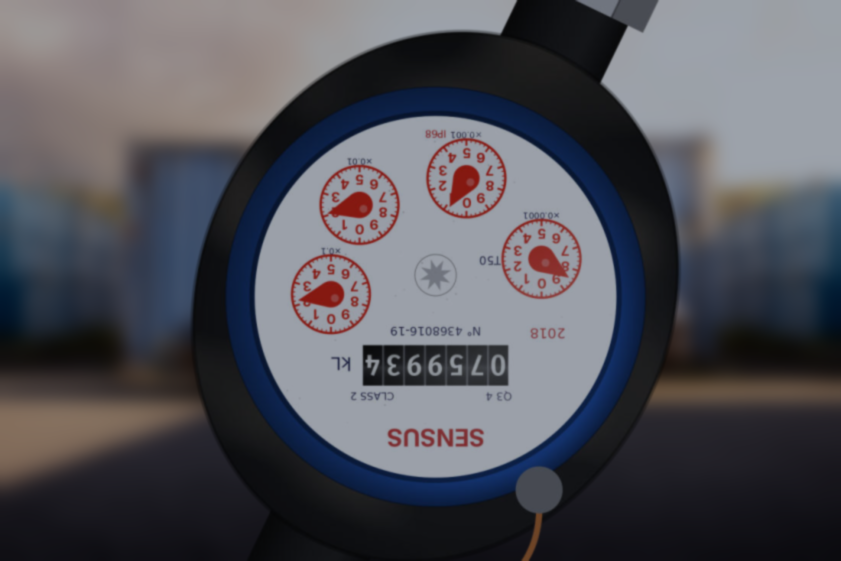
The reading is 759934.2208 kL
